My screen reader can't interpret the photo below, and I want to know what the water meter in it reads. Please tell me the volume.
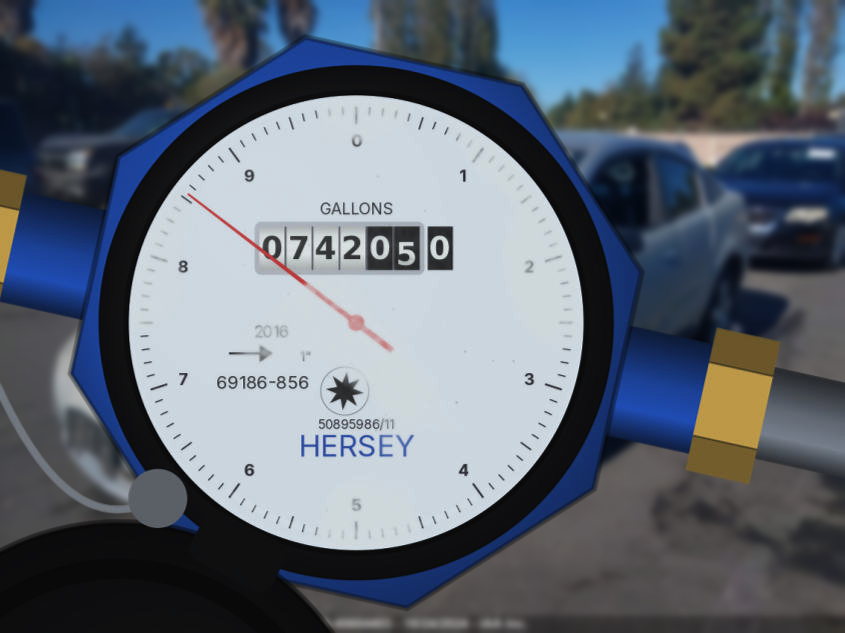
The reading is 742048.5 gal
